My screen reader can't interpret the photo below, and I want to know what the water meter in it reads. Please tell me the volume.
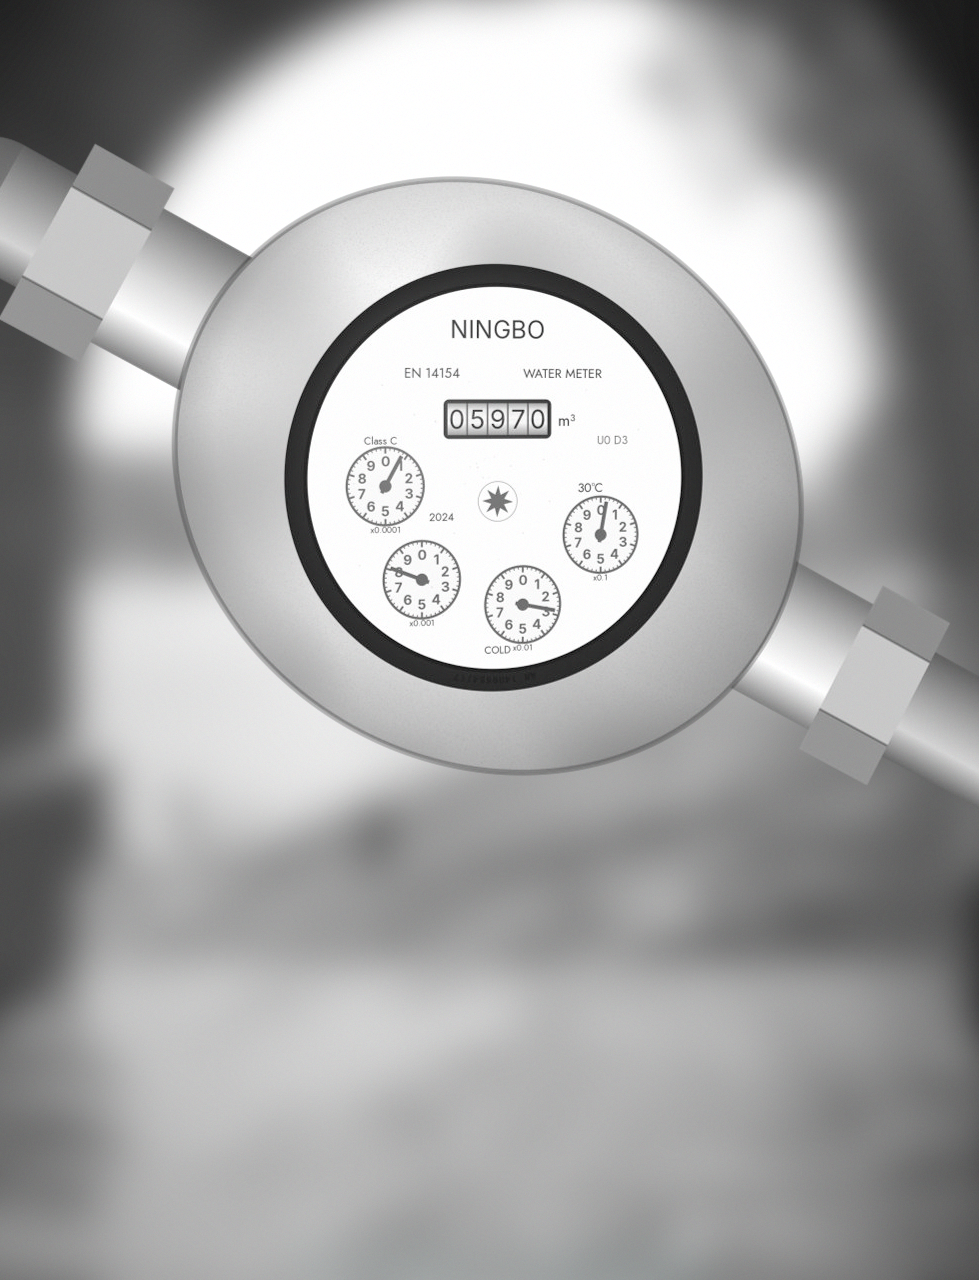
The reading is 5970.0280 m³
